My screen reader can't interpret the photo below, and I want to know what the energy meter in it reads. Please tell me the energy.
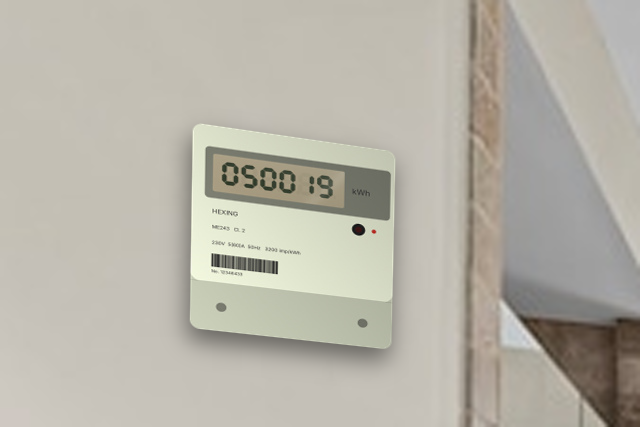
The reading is 50019 kWh
